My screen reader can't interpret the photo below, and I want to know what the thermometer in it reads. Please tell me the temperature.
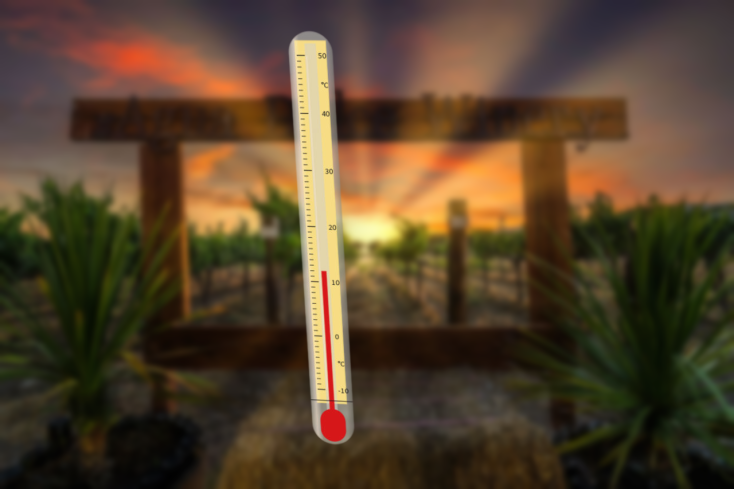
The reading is 12 °C
